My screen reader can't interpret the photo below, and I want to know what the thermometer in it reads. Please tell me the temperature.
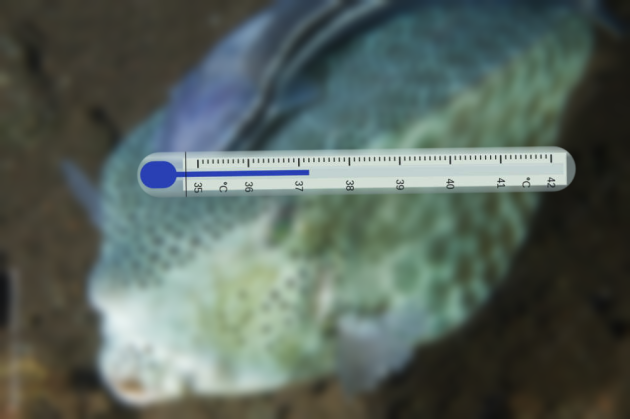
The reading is 37.2 °C
